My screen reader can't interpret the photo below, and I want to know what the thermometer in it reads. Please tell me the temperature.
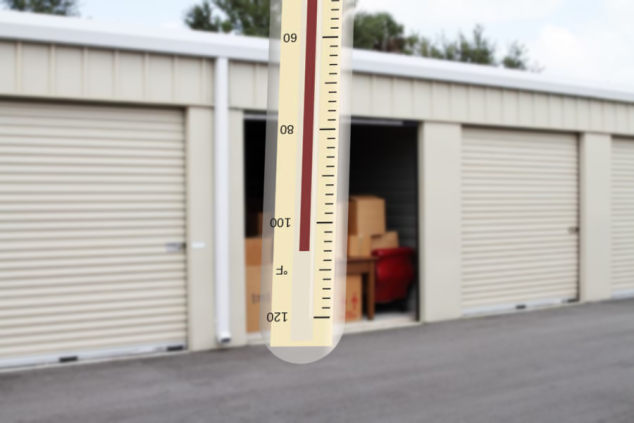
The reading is 106 °F
